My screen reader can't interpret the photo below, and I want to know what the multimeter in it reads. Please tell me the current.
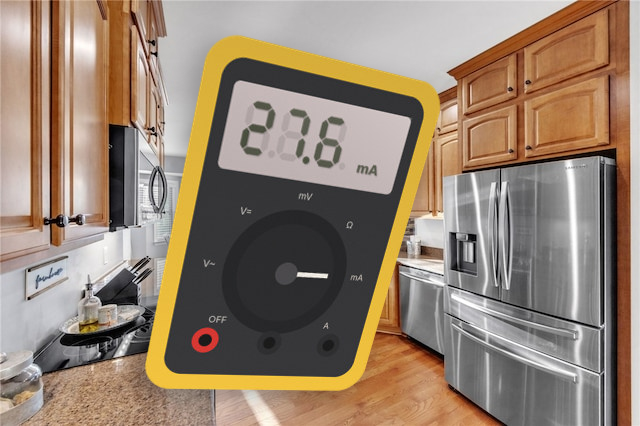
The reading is 27.6 mA
